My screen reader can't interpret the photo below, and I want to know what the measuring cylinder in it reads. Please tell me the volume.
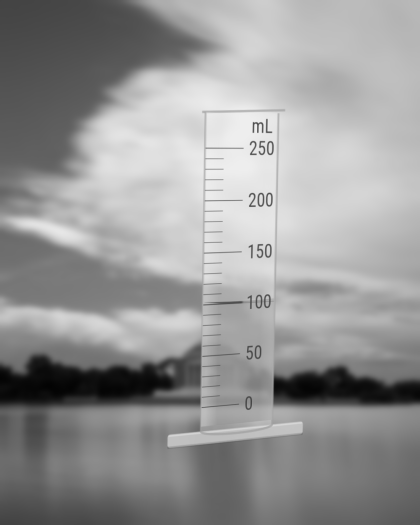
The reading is 100 mL
